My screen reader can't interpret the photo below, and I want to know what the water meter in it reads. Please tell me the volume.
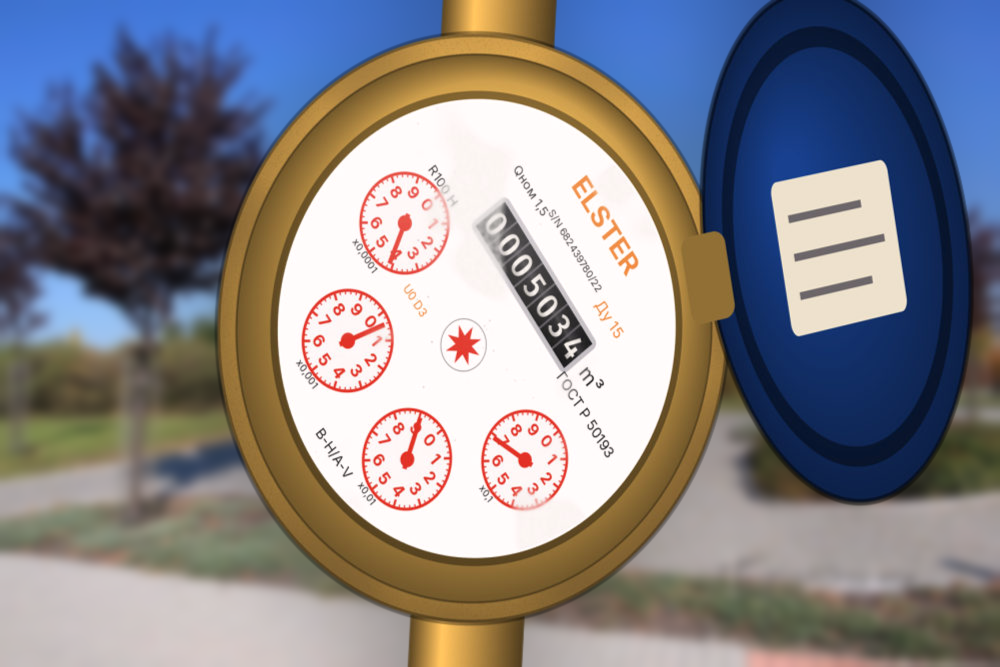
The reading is 5034.6904 m³
